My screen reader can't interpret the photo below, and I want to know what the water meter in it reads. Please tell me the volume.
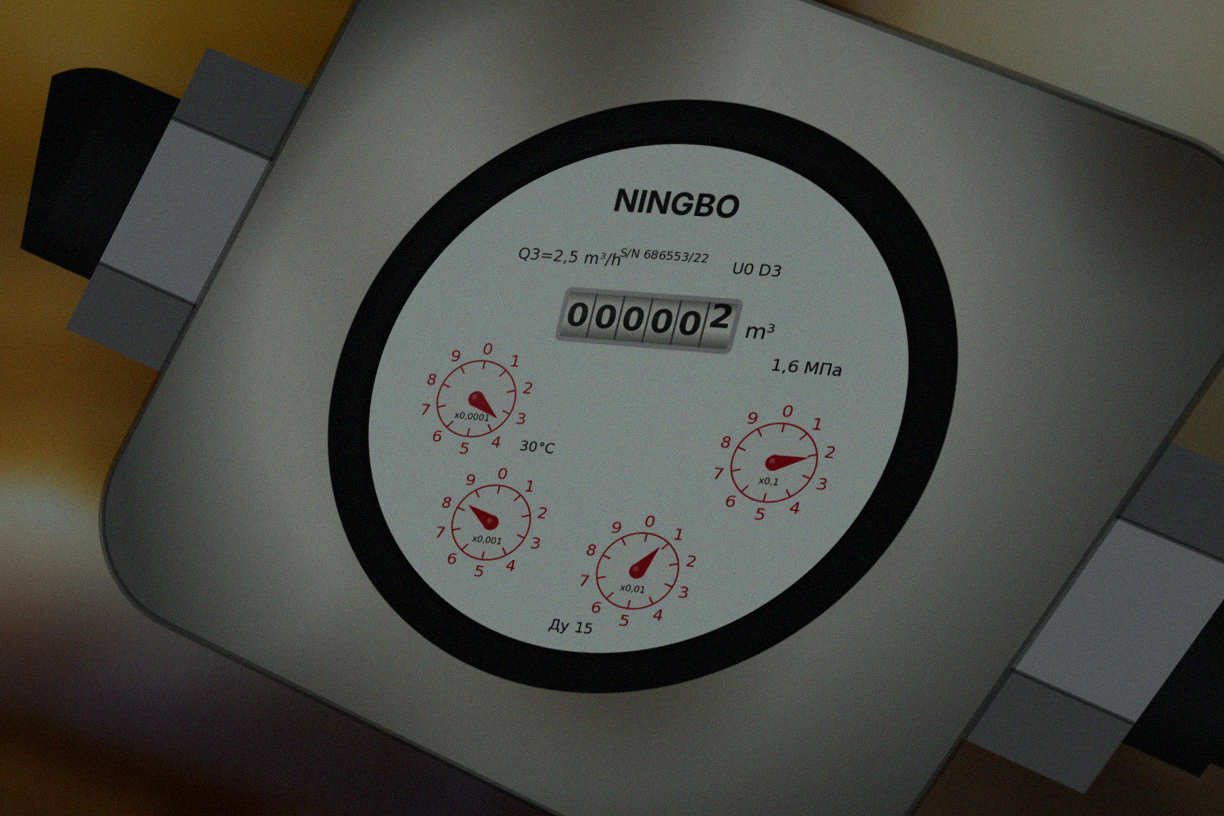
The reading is 2.2083 m³
